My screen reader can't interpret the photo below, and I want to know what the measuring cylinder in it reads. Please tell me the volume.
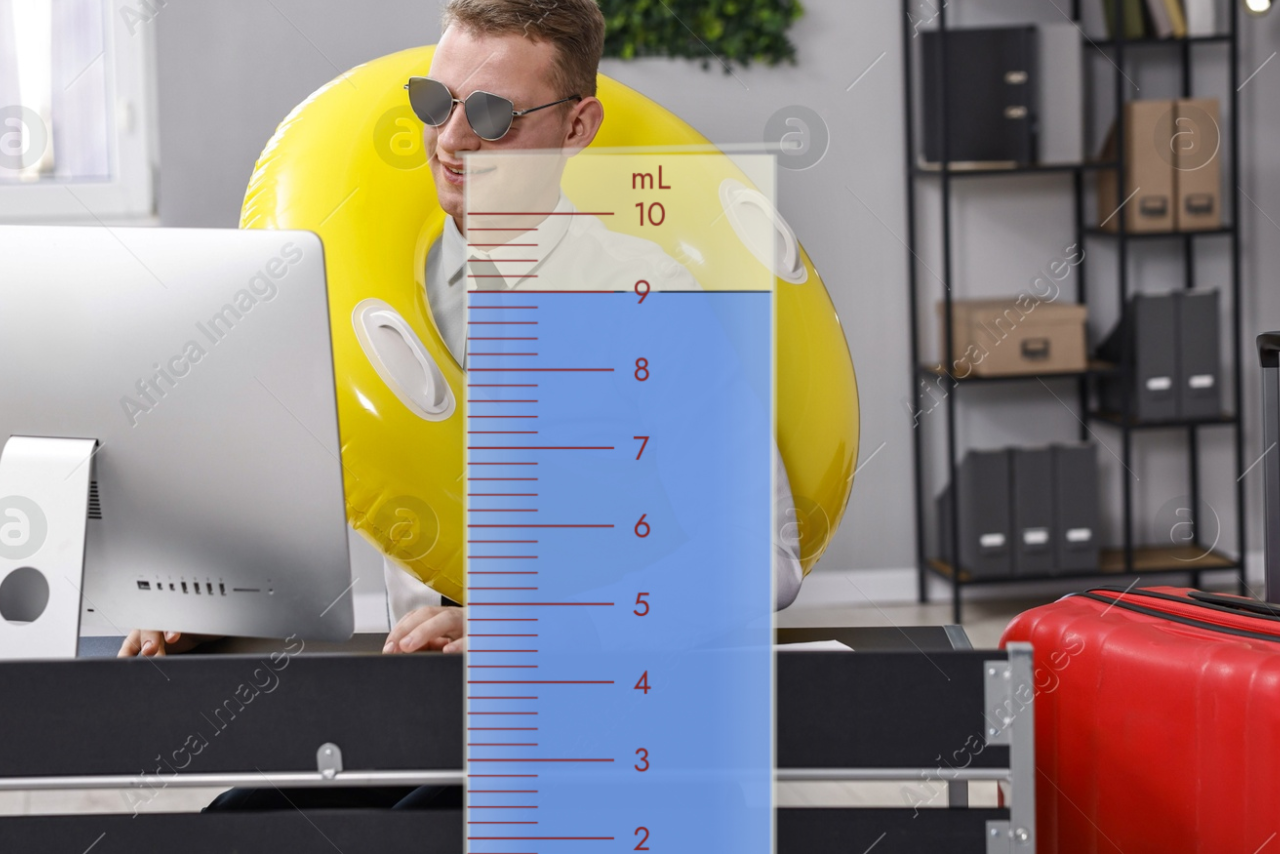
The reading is 9 mL
